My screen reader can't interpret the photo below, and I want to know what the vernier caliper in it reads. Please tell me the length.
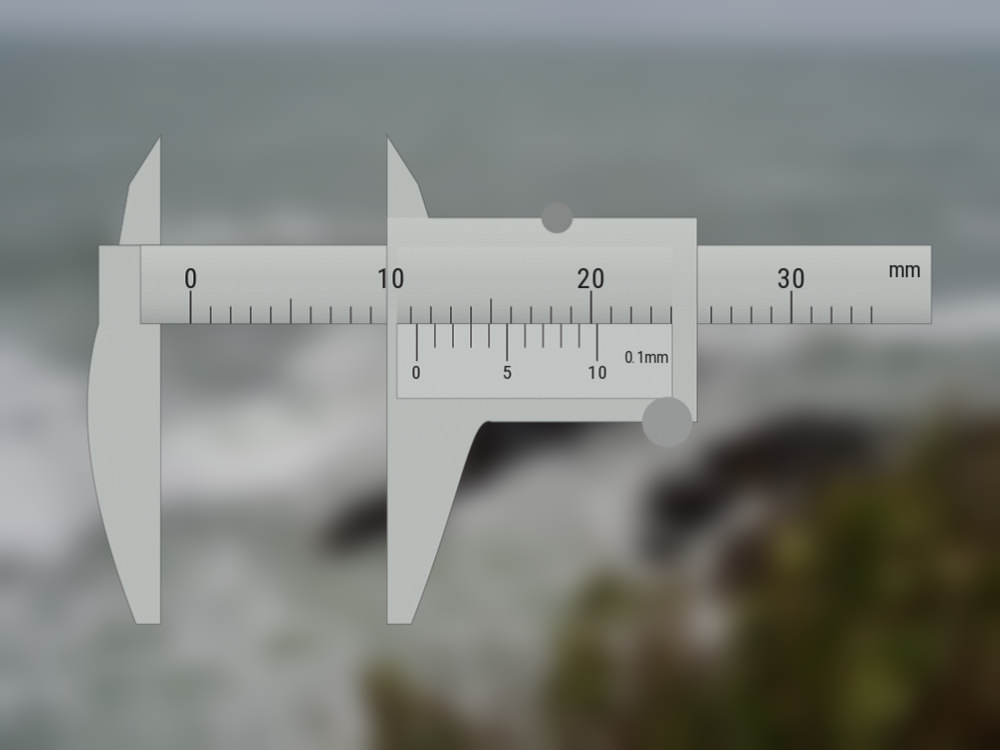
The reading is 11.3 mm
